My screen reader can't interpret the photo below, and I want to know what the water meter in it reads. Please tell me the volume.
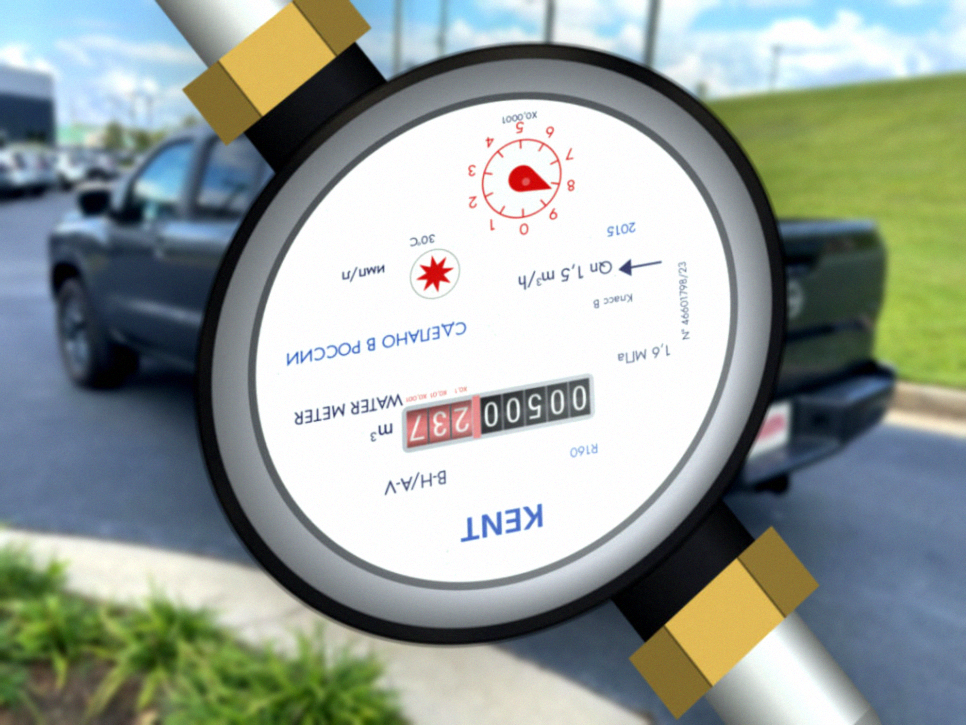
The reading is 500.2378 m³
